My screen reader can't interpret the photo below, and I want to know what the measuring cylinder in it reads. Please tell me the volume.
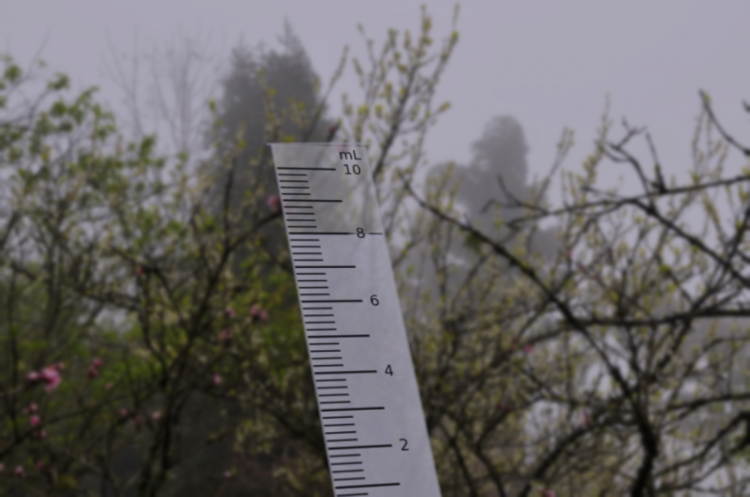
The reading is 8 mL
